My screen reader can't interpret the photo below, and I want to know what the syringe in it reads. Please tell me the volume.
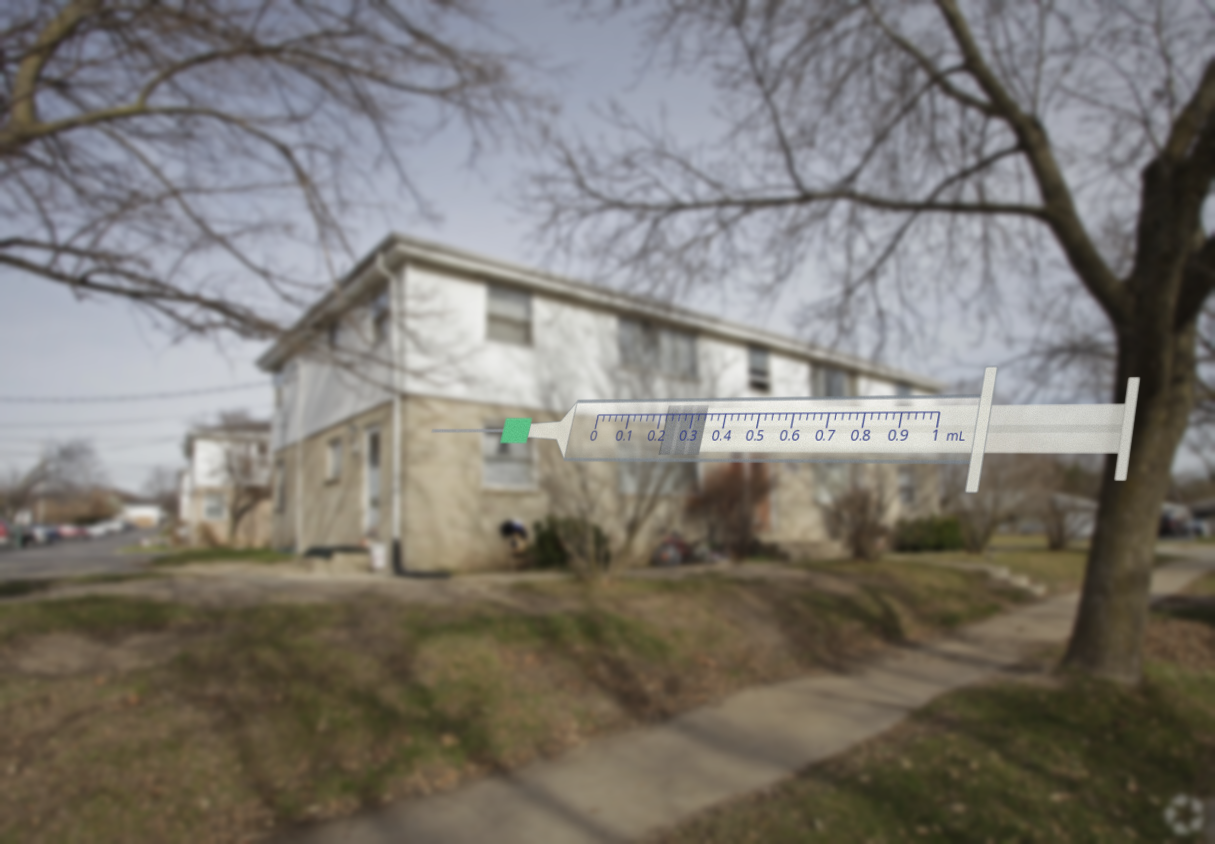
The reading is 0.22 mL
